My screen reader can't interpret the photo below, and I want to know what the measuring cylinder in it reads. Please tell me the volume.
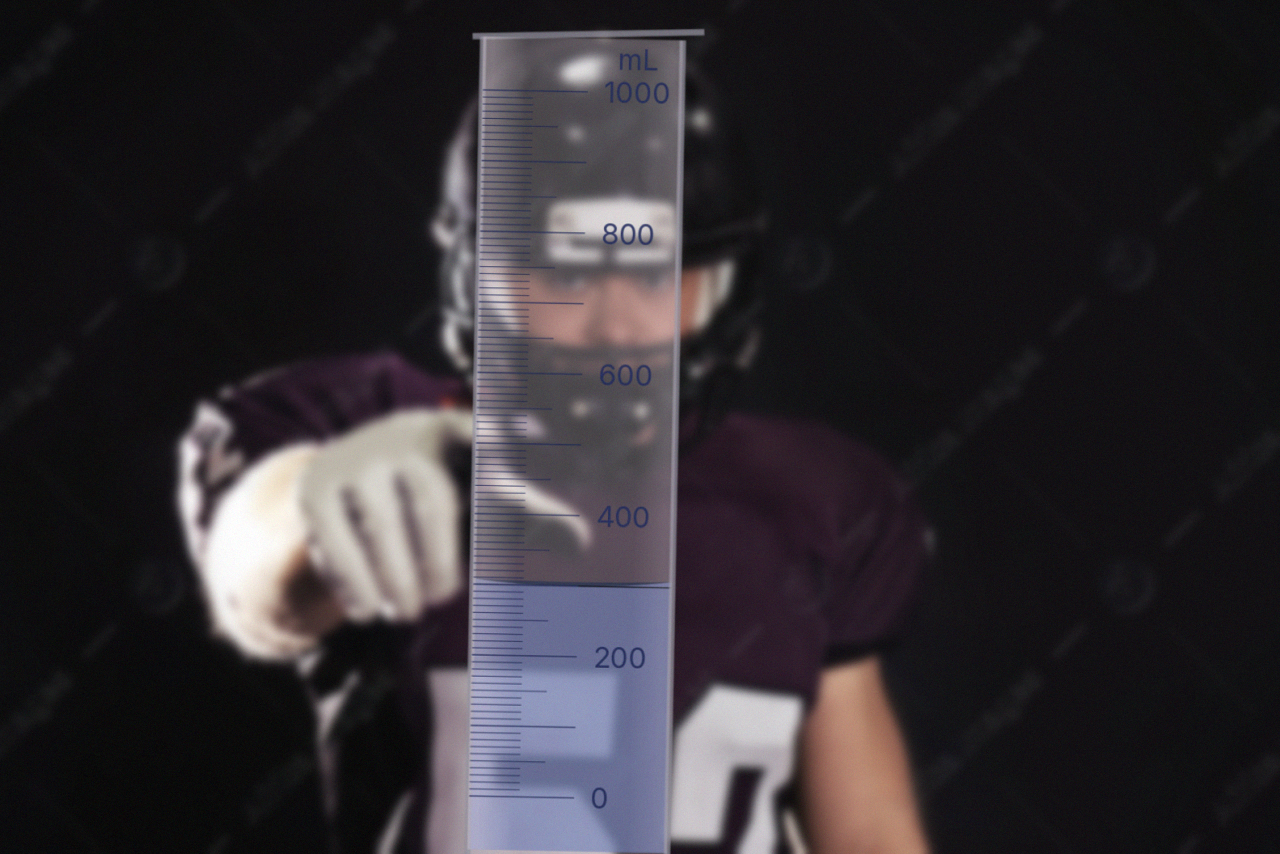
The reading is 300 mL
